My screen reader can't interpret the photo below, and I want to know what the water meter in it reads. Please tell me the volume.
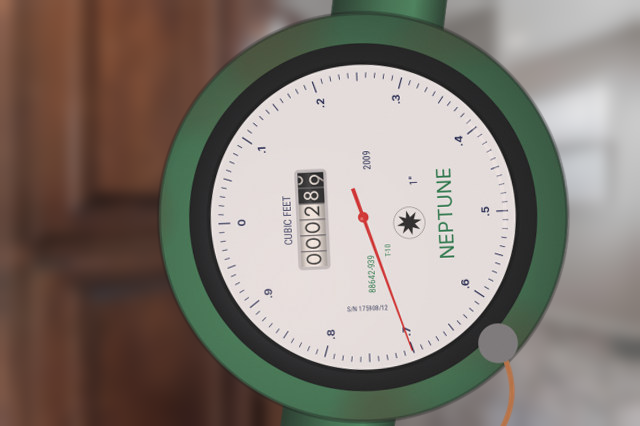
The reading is 288.70 ft³
